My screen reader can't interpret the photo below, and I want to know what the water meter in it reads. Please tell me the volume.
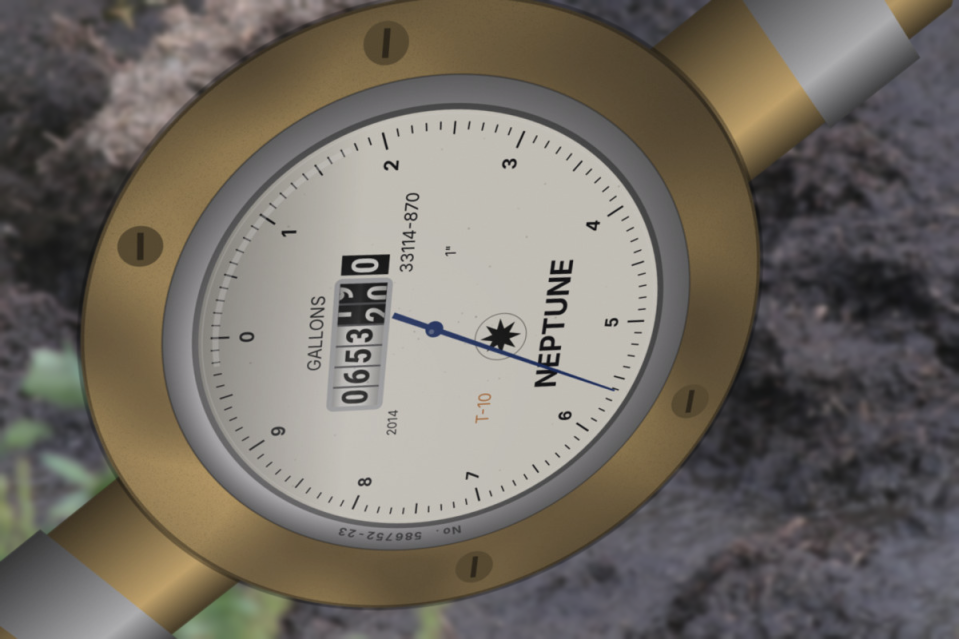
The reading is 653195.6 gal
